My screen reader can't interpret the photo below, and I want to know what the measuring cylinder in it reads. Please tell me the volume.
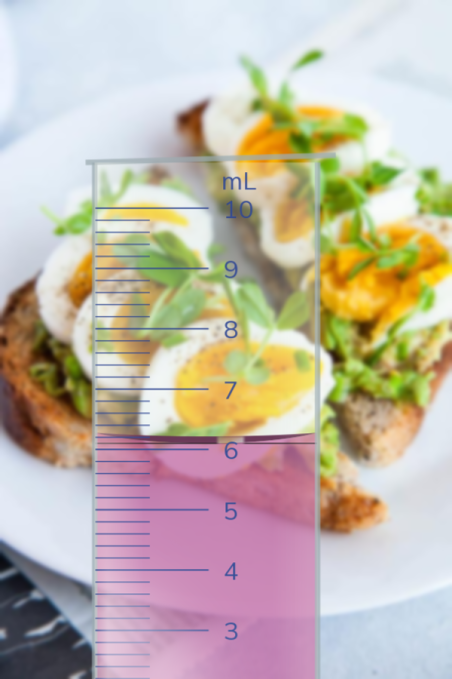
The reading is 6.1 mL
